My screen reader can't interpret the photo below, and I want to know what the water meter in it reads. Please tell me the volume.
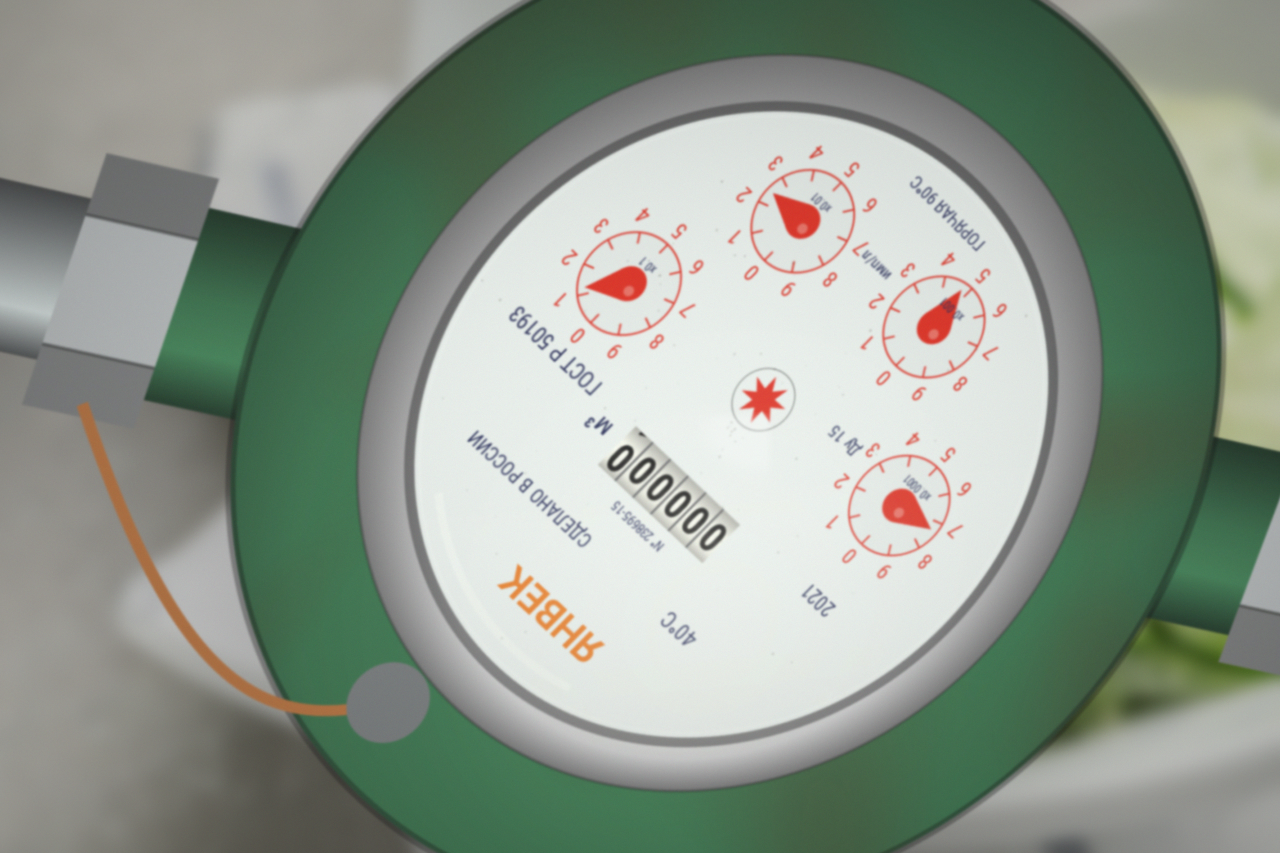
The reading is 0.1247 m³
